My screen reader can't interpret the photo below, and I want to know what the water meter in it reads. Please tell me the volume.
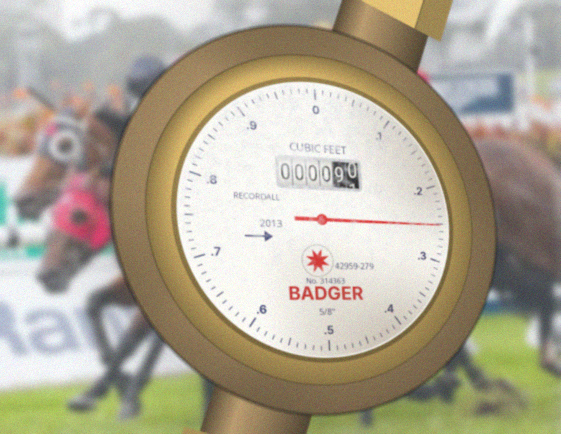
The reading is 90.25 ft³
